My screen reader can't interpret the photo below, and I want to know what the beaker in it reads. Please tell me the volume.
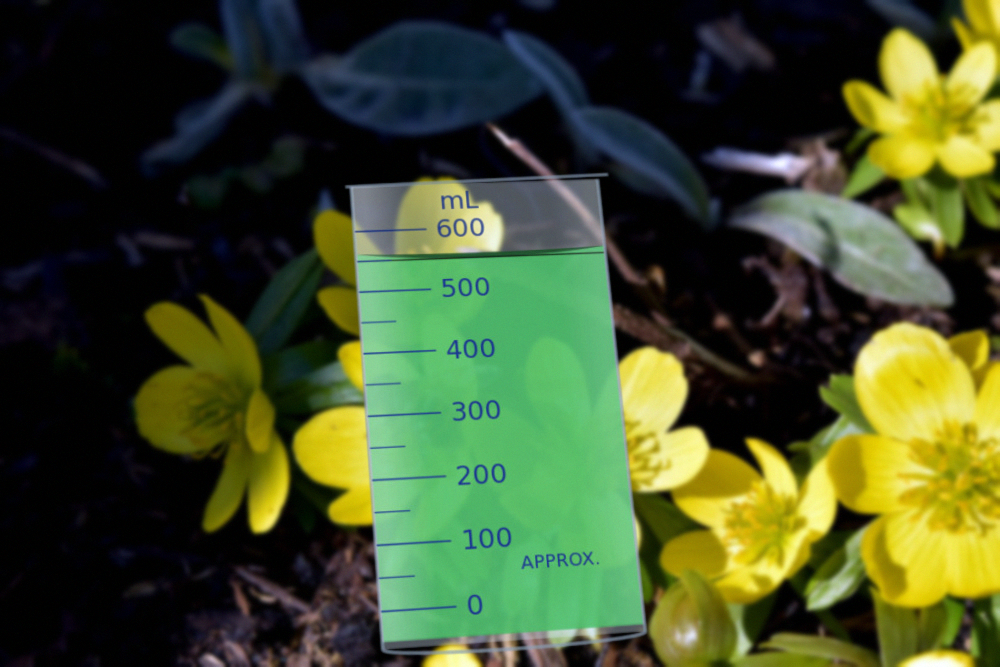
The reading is 550 mL
